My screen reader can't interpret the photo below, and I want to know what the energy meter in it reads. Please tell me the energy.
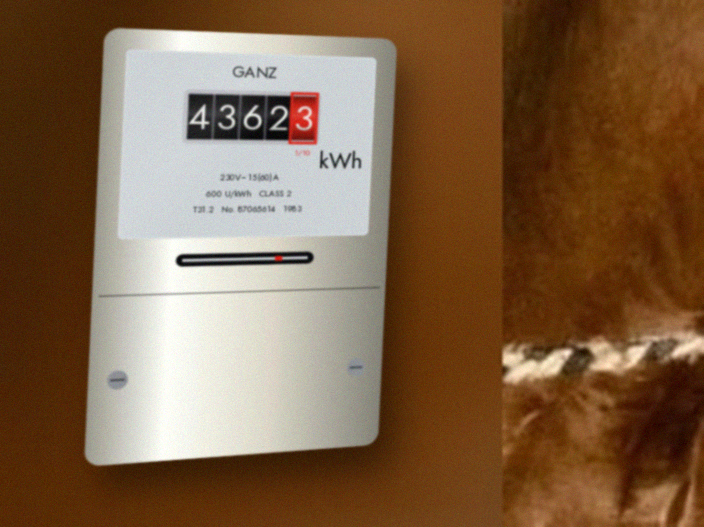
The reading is 4362.3 kWh
